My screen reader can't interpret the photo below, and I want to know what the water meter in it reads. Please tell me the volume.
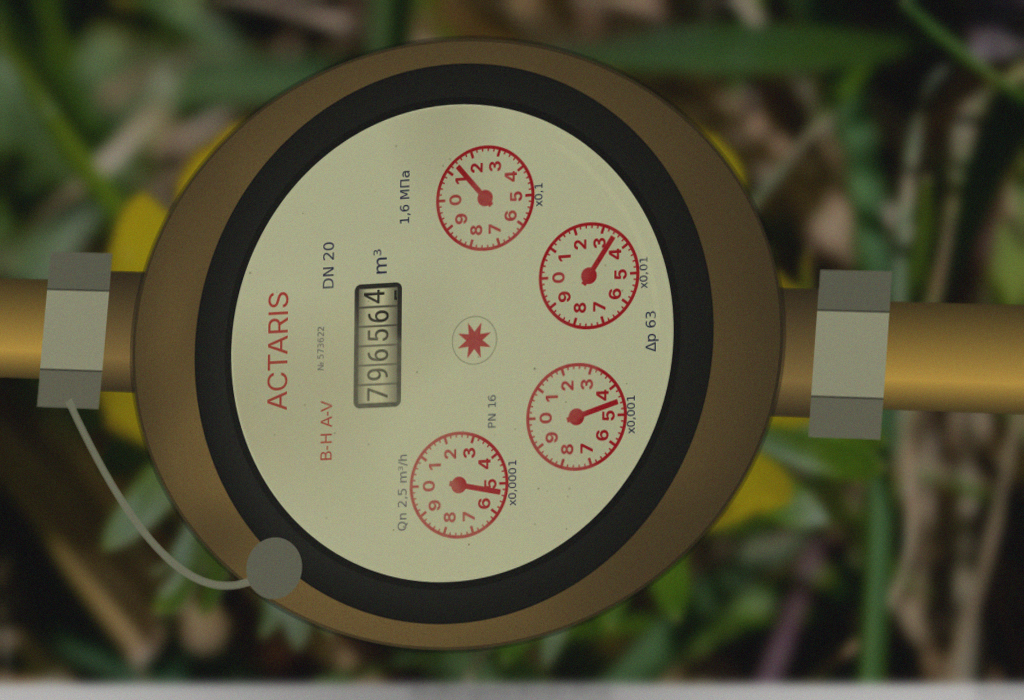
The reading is 796564.1345 m³
